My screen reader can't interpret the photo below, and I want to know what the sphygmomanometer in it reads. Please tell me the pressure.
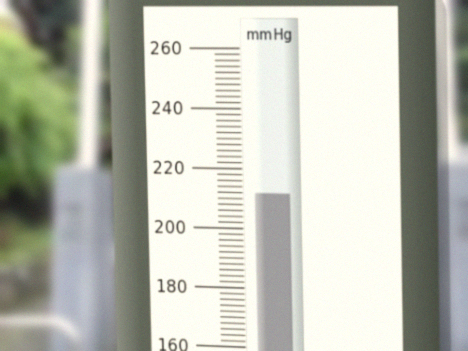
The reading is 212 mmHg
